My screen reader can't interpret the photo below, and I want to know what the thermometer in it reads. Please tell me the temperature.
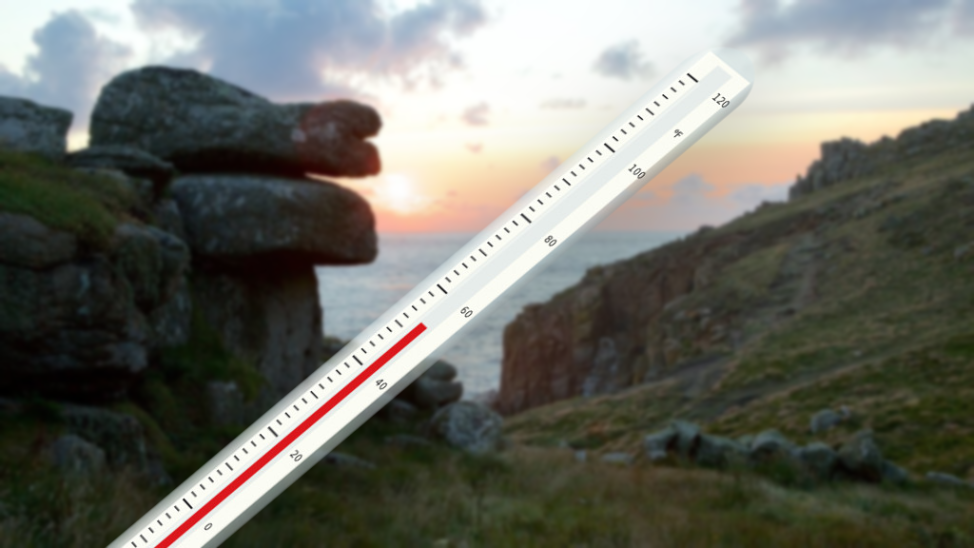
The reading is 53 °F
